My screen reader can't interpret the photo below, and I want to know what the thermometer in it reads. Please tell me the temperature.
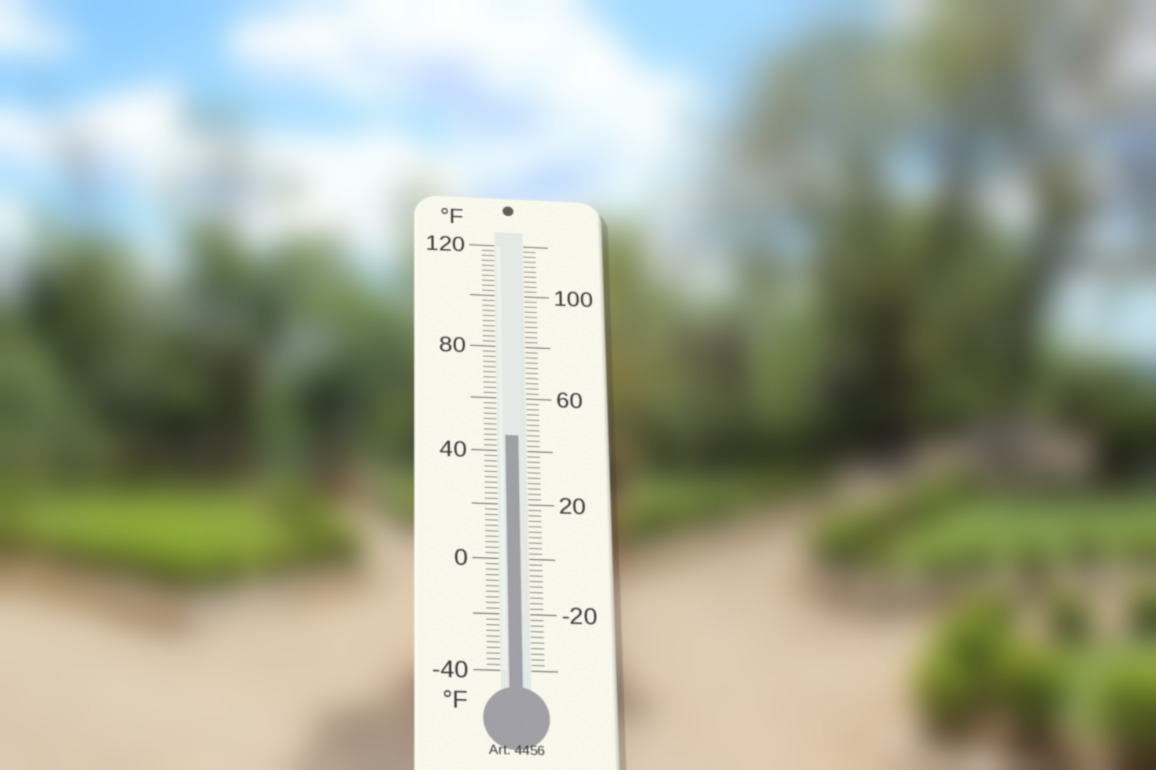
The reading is 46 °F
